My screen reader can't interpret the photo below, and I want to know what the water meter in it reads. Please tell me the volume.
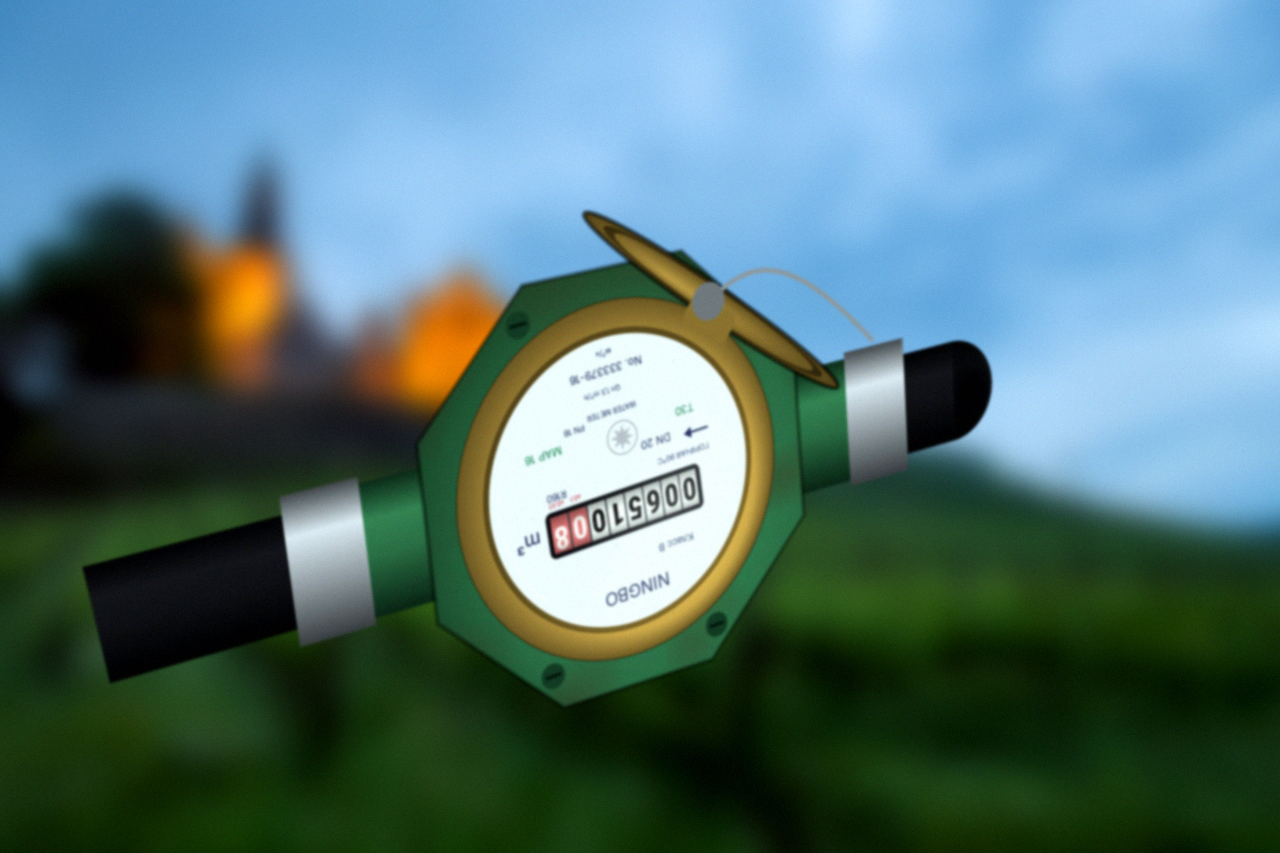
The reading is 6510.08 m³
